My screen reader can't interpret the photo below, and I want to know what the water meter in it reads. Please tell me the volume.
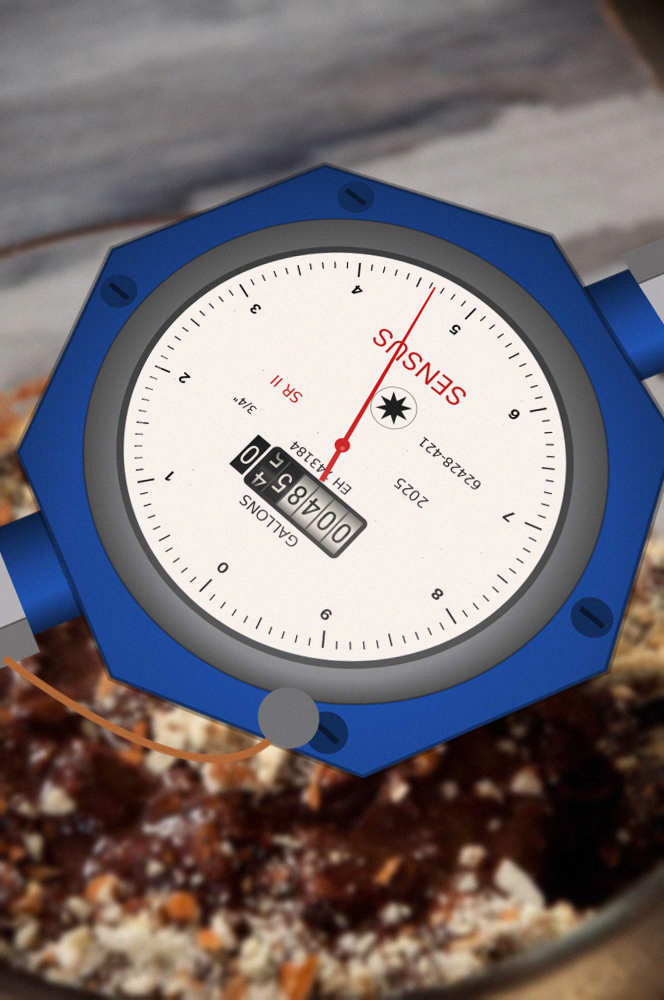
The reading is 48544.6 gal
